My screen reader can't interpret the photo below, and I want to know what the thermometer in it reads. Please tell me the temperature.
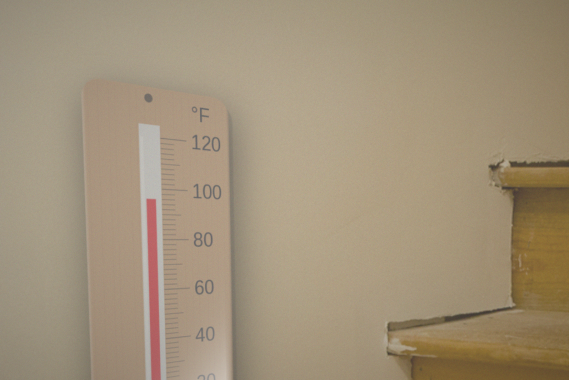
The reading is 96 °F
